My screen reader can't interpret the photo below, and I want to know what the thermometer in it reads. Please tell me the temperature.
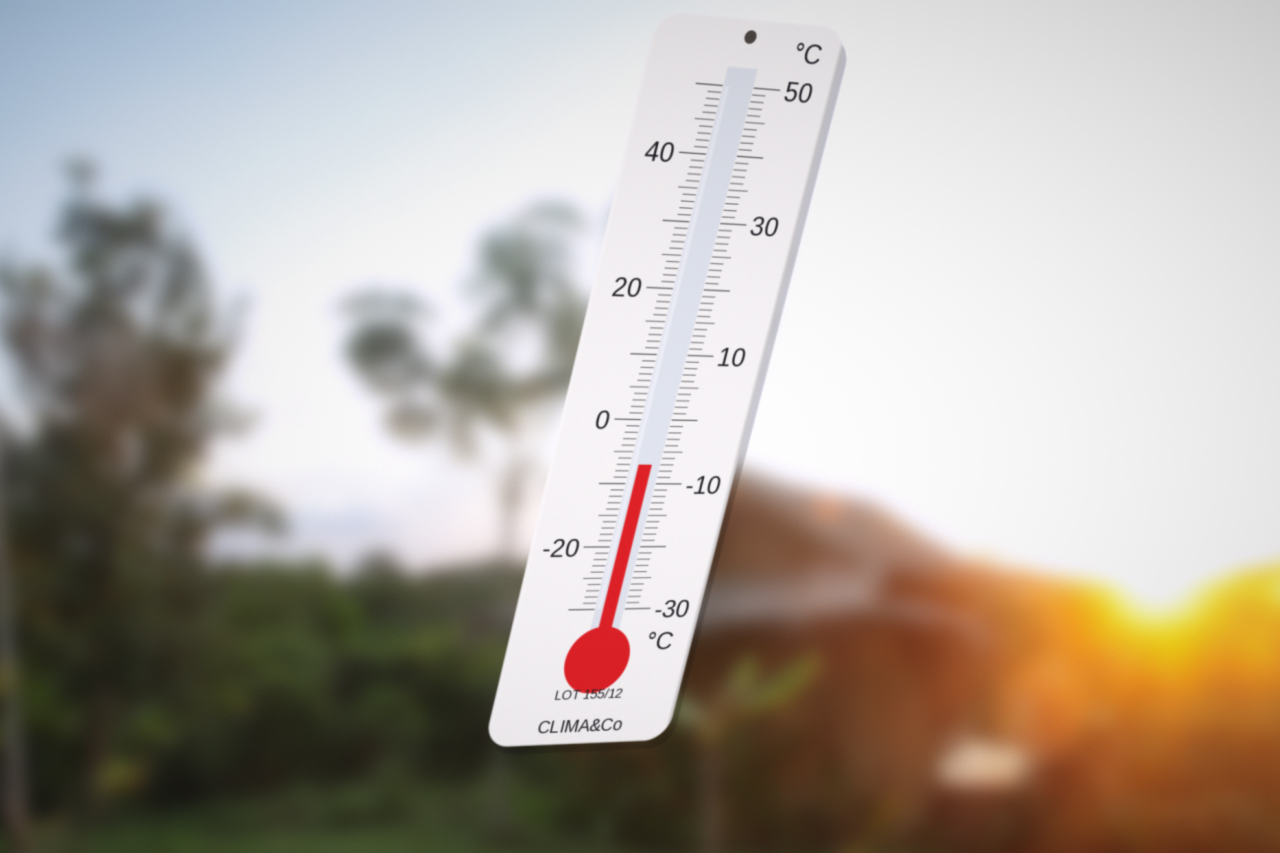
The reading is -7 °C
